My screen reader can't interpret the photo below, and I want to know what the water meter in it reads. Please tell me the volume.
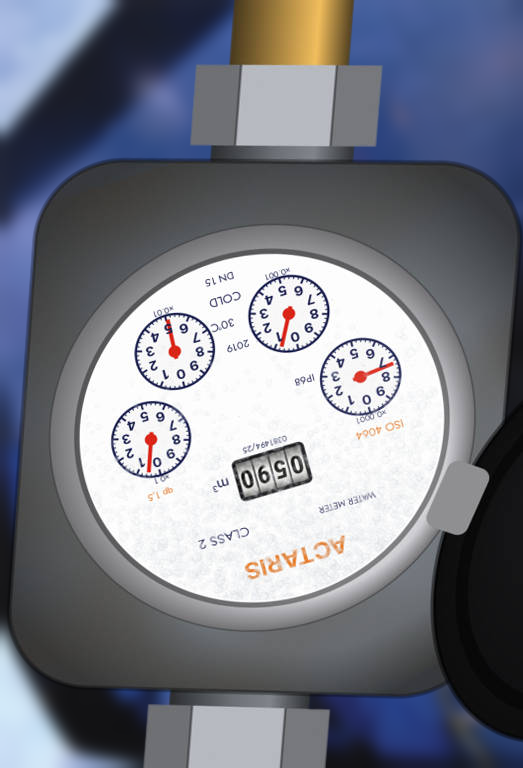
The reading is 590.0507 m³
